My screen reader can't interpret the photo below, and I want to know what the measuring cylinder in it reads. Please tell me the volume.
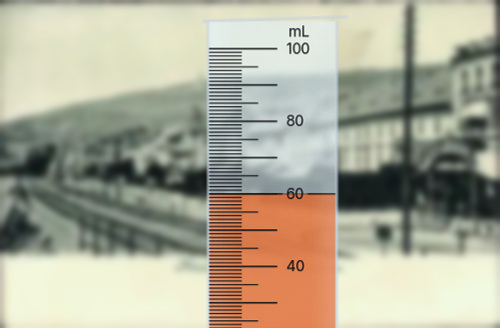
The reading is 60 mL
